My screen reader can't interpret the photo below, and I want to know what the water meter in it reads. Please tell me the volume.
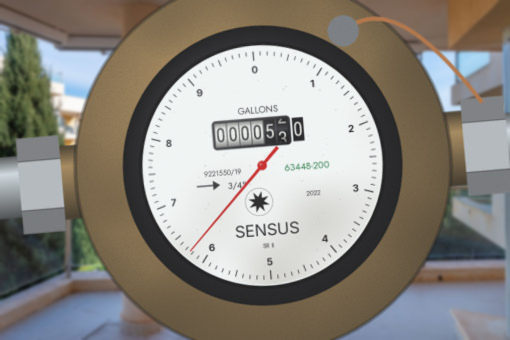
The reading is 526.2 gal
